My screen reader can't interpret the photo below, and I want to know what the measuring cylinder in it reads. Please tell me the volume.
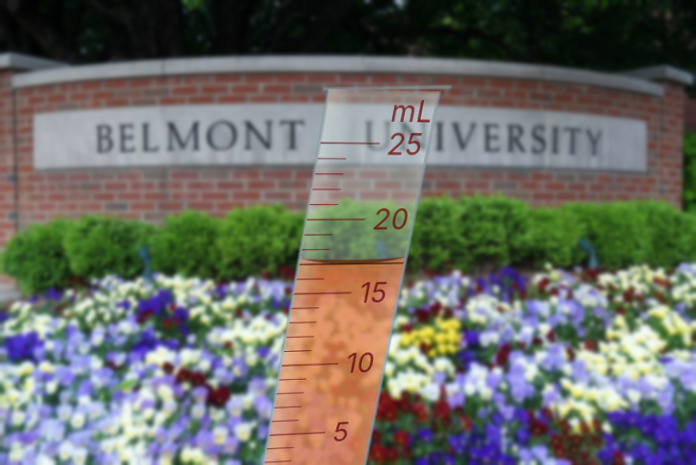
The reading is 17 mL
